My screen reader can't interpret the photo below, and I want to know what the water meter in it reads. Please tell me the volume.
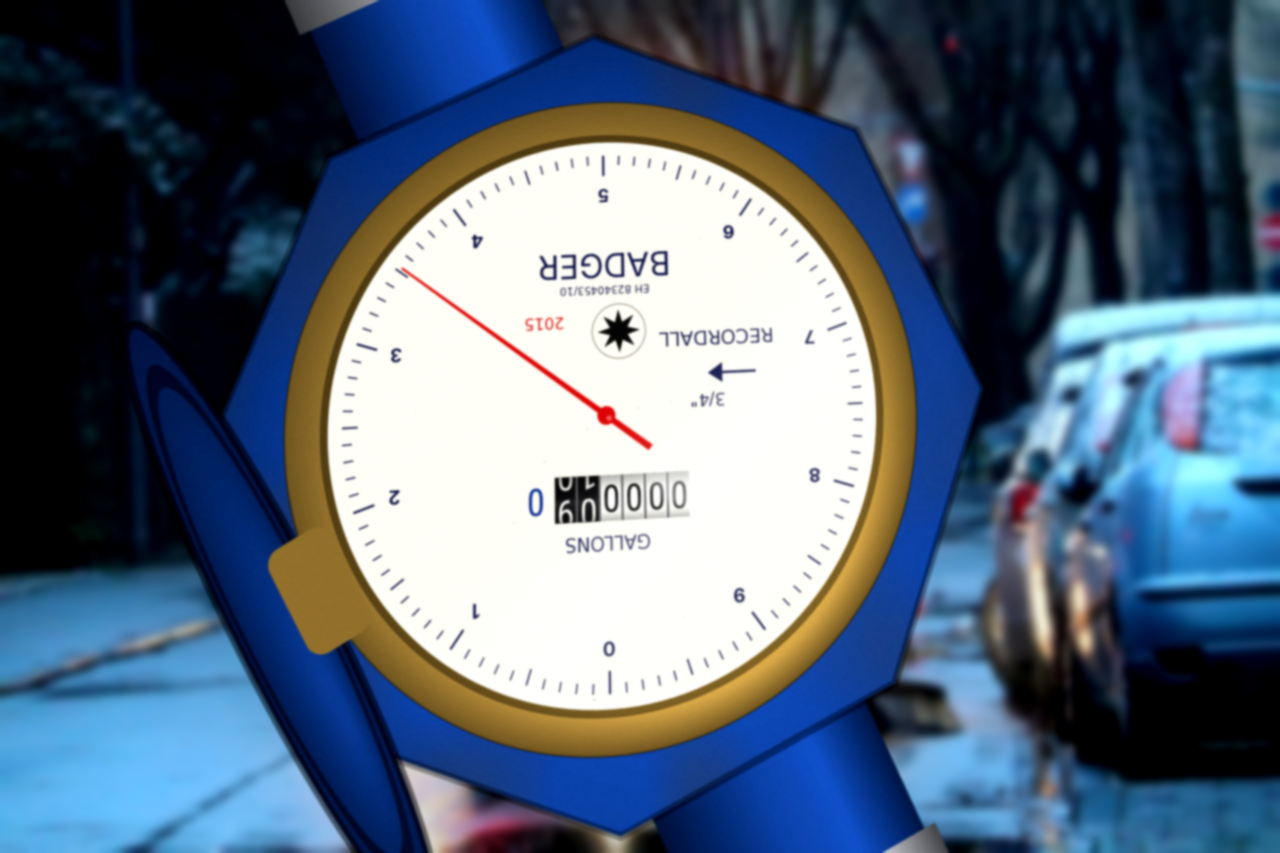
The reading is 93.5 gal
